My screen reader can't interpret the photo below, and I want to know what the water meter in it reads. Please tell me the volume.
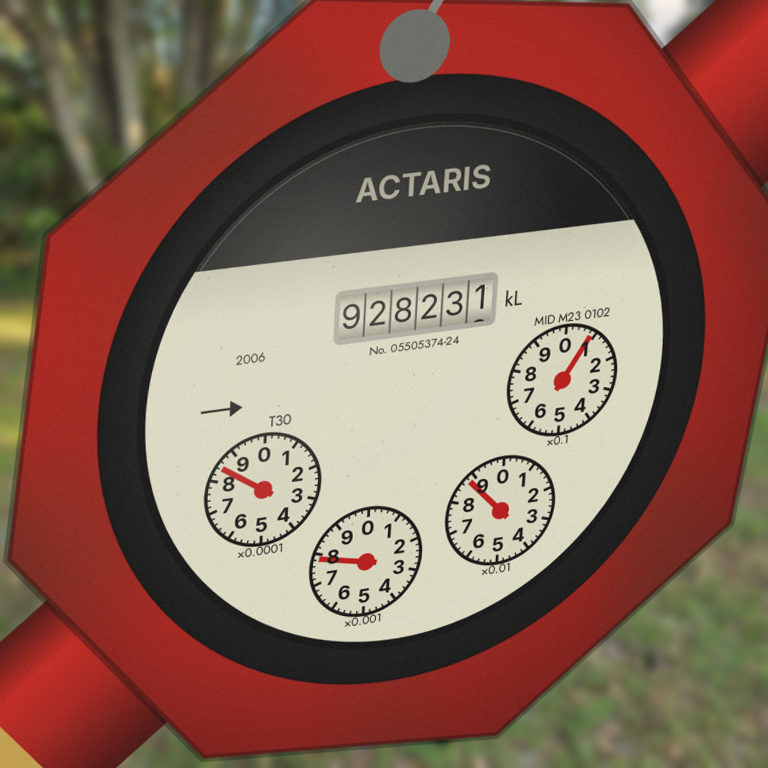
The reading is 928231.0878 kL
